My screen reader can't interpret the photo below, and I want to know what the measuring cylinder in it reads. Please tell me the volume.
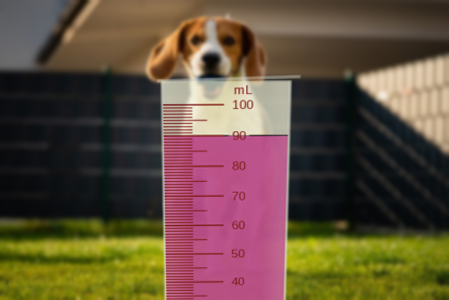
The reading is 90 mL
